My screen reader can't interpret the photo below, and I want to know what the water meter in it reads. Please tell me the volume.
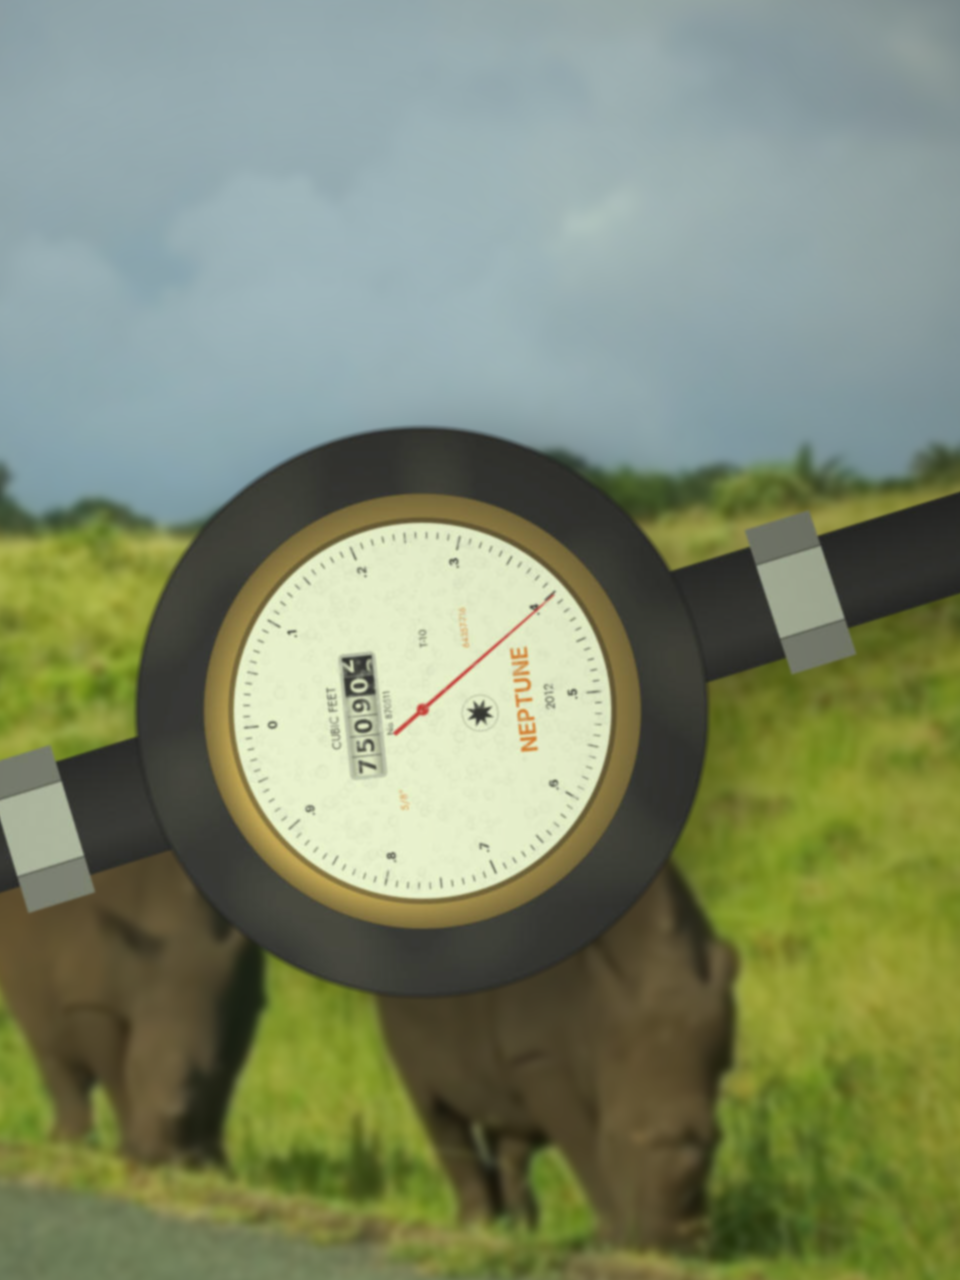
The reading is 750902.40 ft³
